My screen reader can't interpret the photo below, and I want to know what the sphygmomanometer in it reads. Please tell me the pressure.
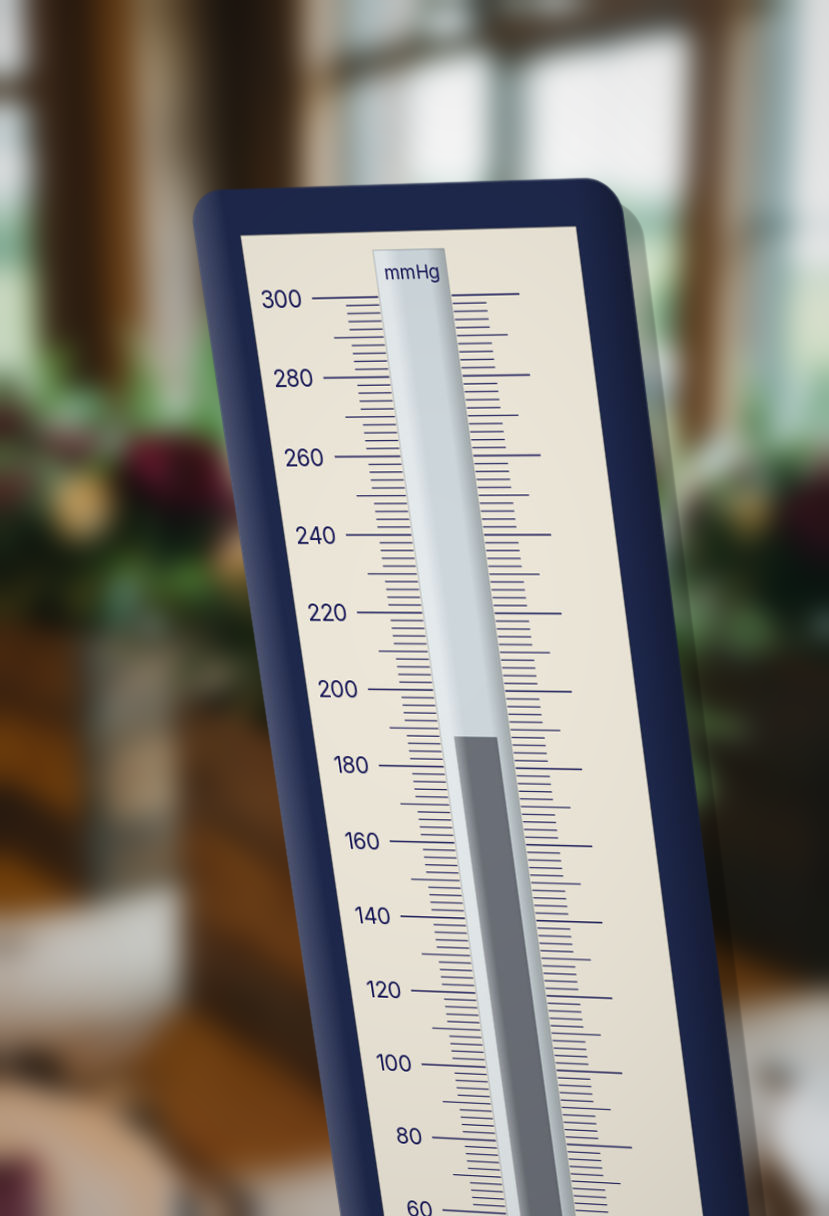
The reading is 188 mmHg
